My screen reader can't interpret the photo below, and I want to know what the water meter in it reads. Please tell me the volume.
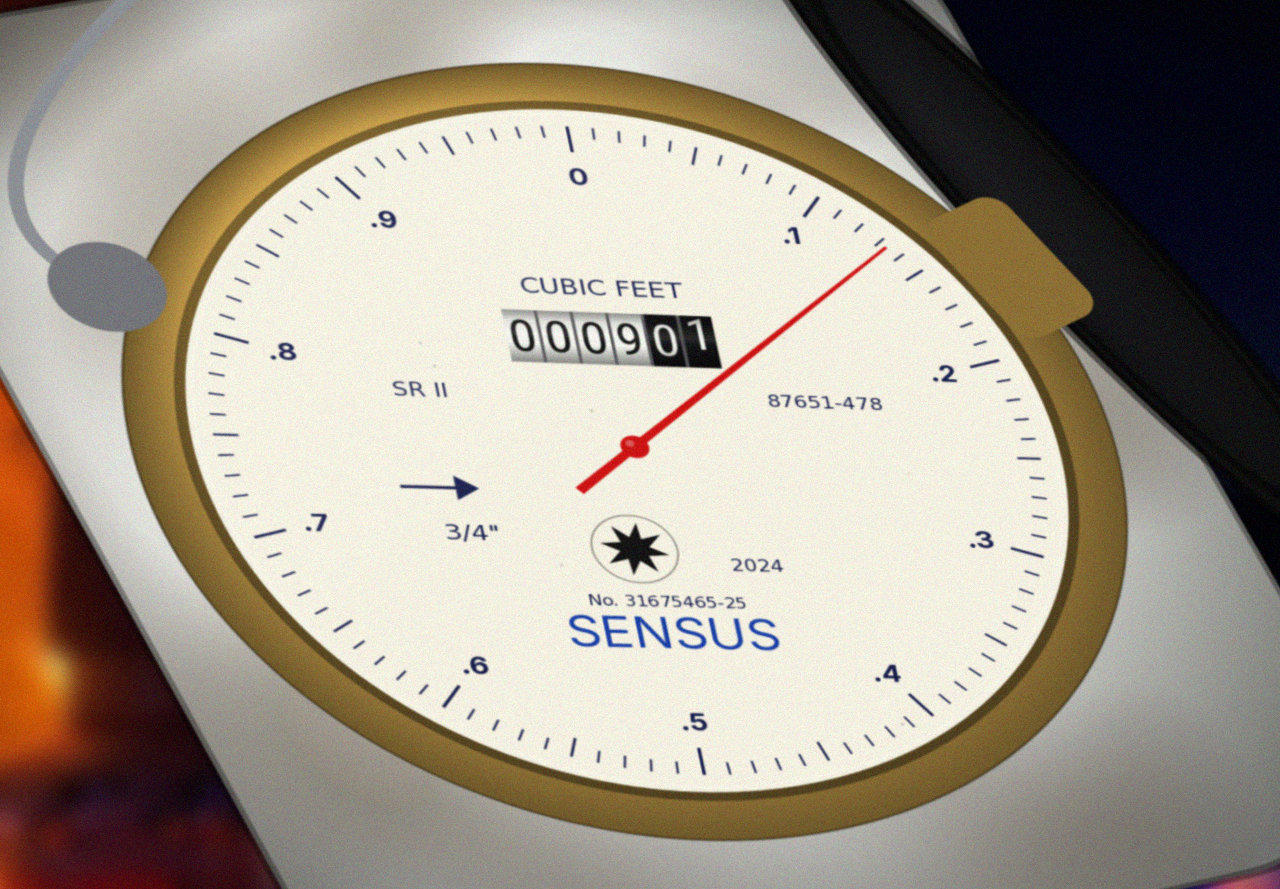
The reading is 901.13 ft³
